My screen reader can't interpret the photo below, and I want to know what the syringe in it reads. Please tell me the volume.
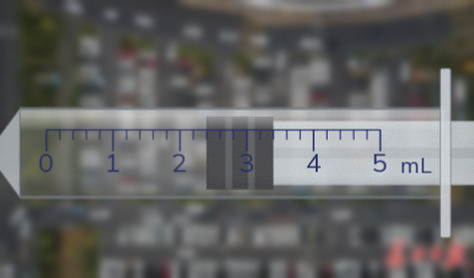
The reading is 2.4 mL
